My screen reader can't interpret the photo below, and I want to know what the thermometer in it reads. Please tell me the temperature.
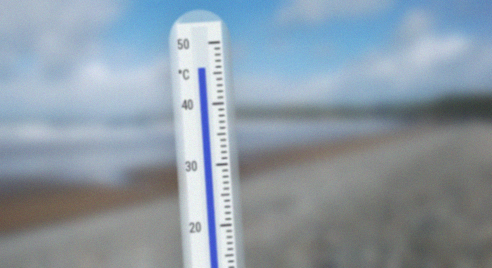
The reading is 46 °C
